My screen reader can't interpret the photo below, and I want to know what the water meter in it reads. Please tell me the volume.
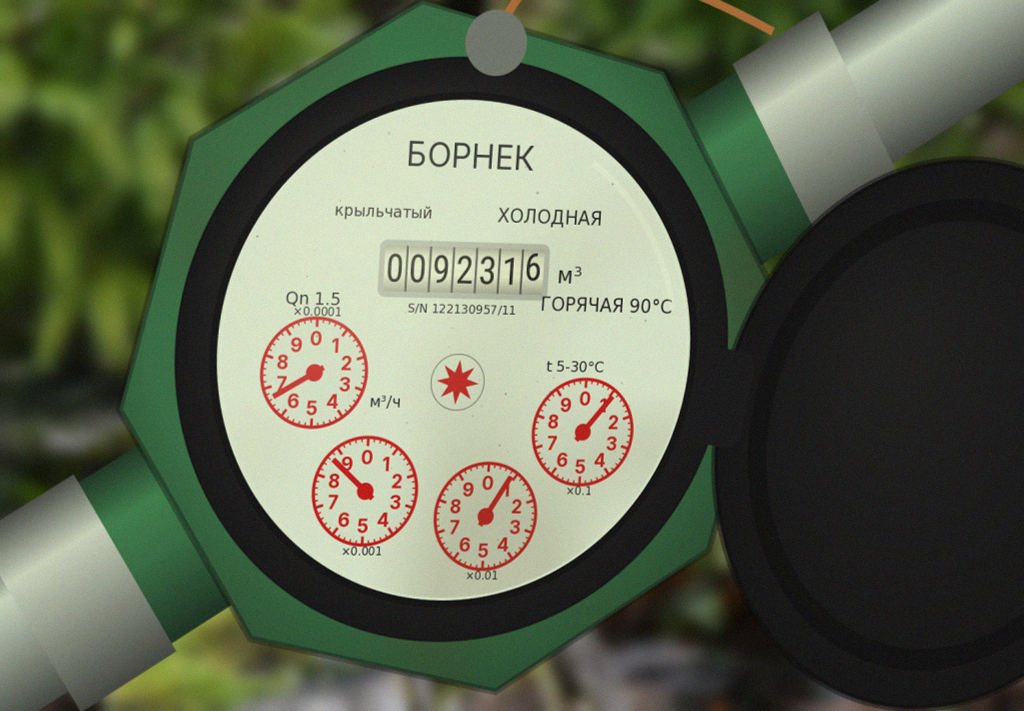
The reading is 92316.1086 m³
